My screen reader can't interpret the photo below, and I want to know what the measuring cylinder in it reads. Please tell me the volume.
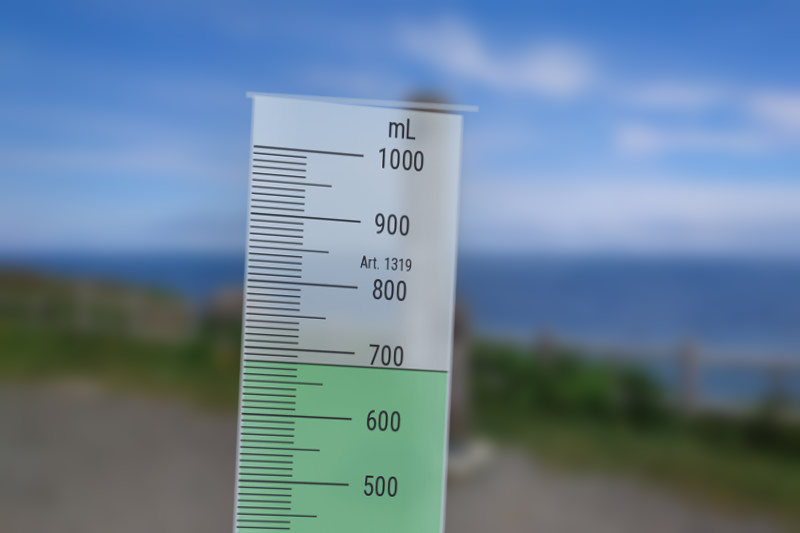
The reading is 680 mL
